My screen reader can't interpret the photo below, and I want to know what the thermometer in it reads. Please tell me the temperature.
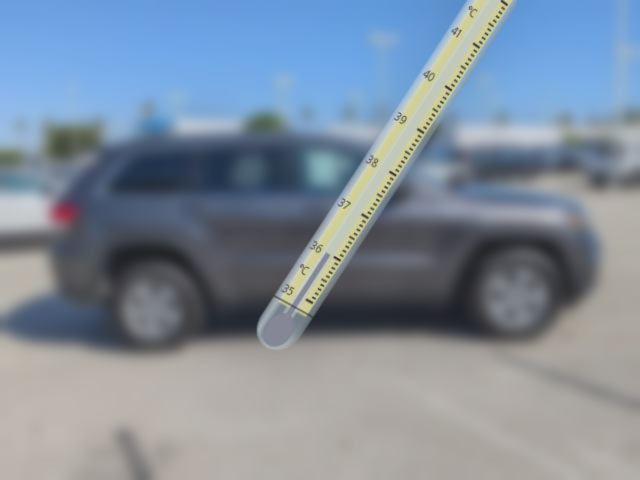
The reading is 36 °C
